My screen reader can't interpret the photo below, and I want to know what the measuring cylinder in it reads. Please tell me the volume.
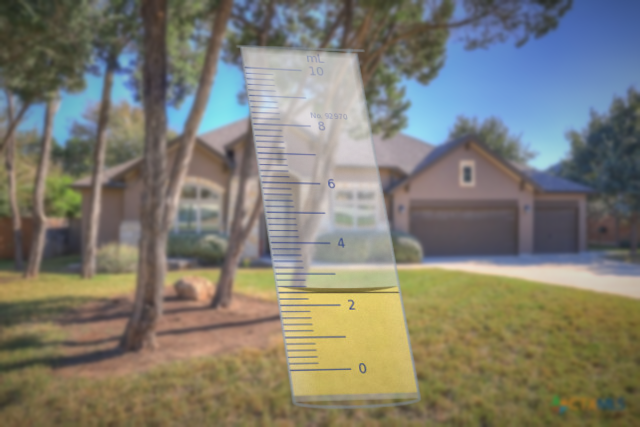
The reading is 2.4 mL
